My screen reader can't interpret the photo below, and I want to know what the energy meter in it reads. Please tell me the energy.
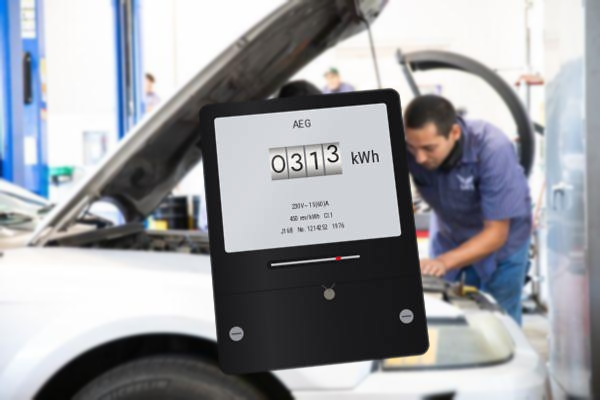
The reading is 313 kWh
